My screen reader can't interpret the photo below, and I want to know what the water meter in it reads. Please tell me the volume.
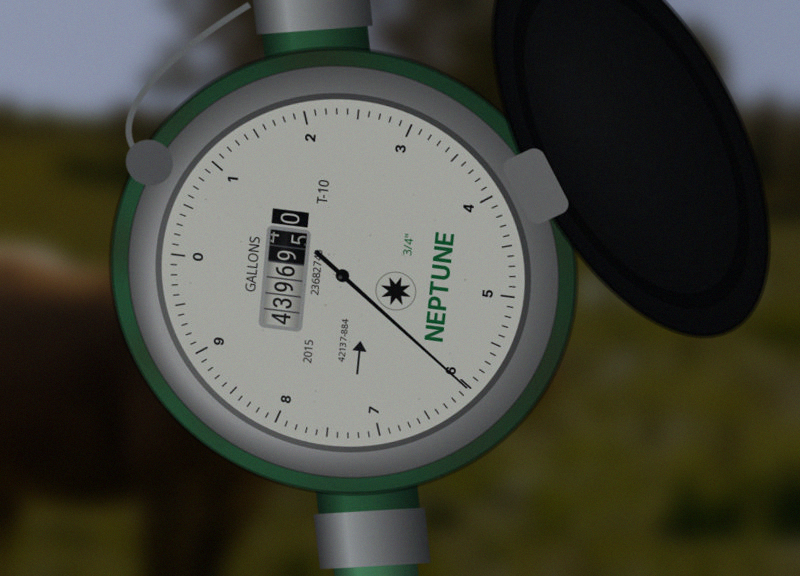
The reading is 4396946.0 gal
